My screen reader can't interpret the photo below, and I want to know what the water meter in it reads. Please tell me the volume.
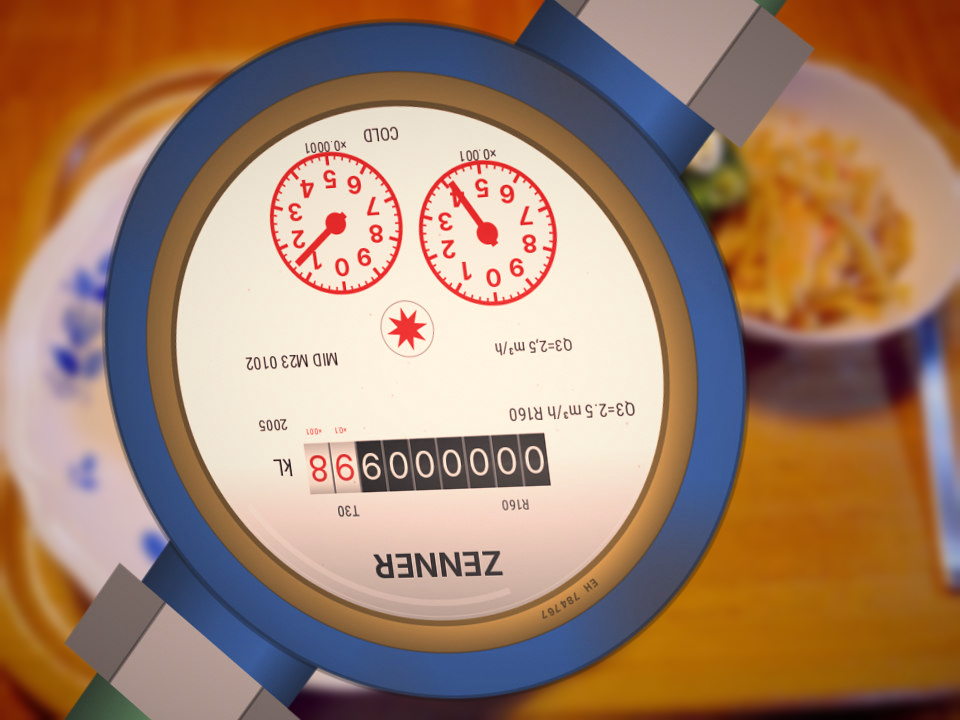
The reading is 9.9841 kL
